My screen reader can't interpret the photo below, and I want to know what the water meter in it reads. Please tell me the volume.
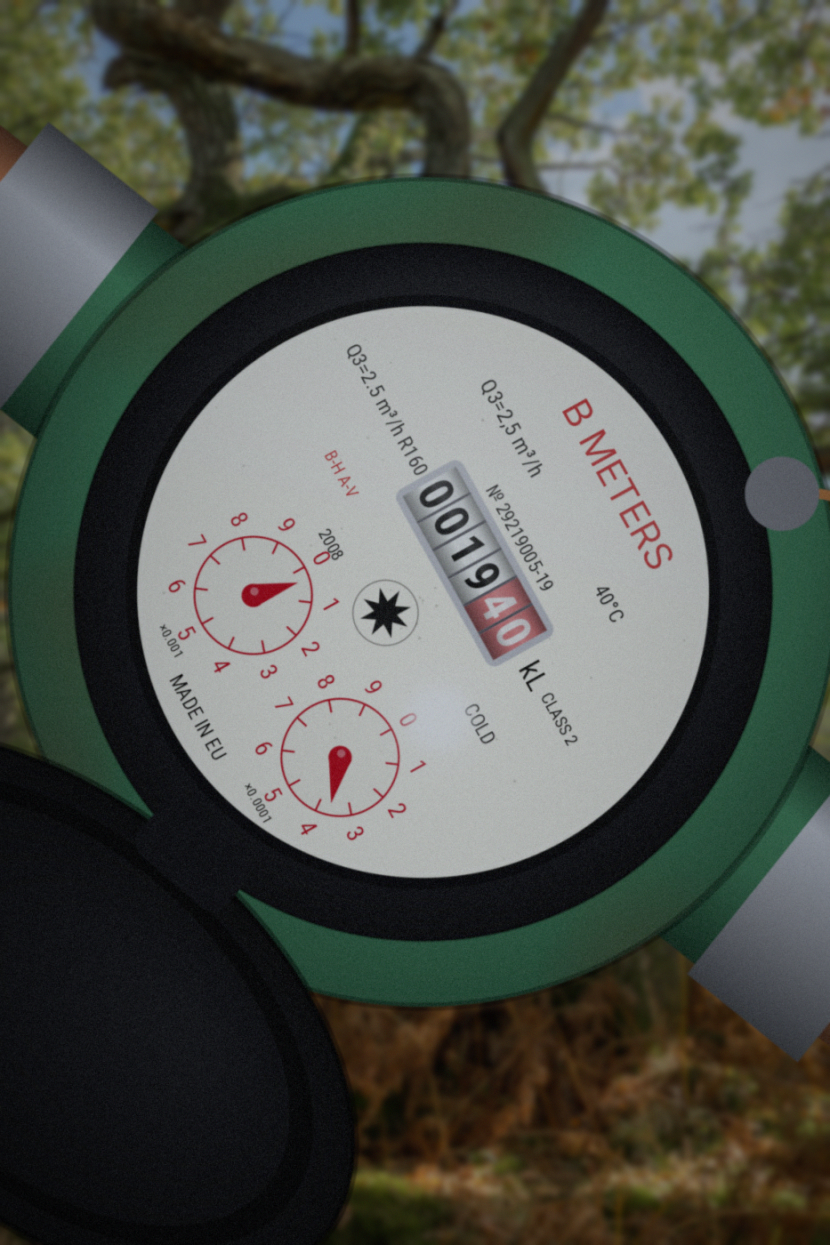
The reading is 19.4003 kL
